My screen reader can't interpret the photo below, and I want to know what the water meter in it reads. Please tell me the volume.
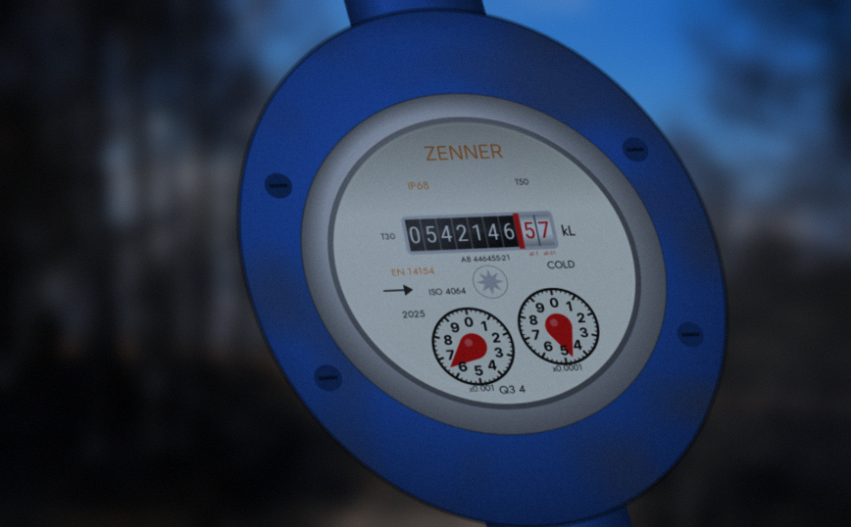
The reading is 542146.5764 kL
